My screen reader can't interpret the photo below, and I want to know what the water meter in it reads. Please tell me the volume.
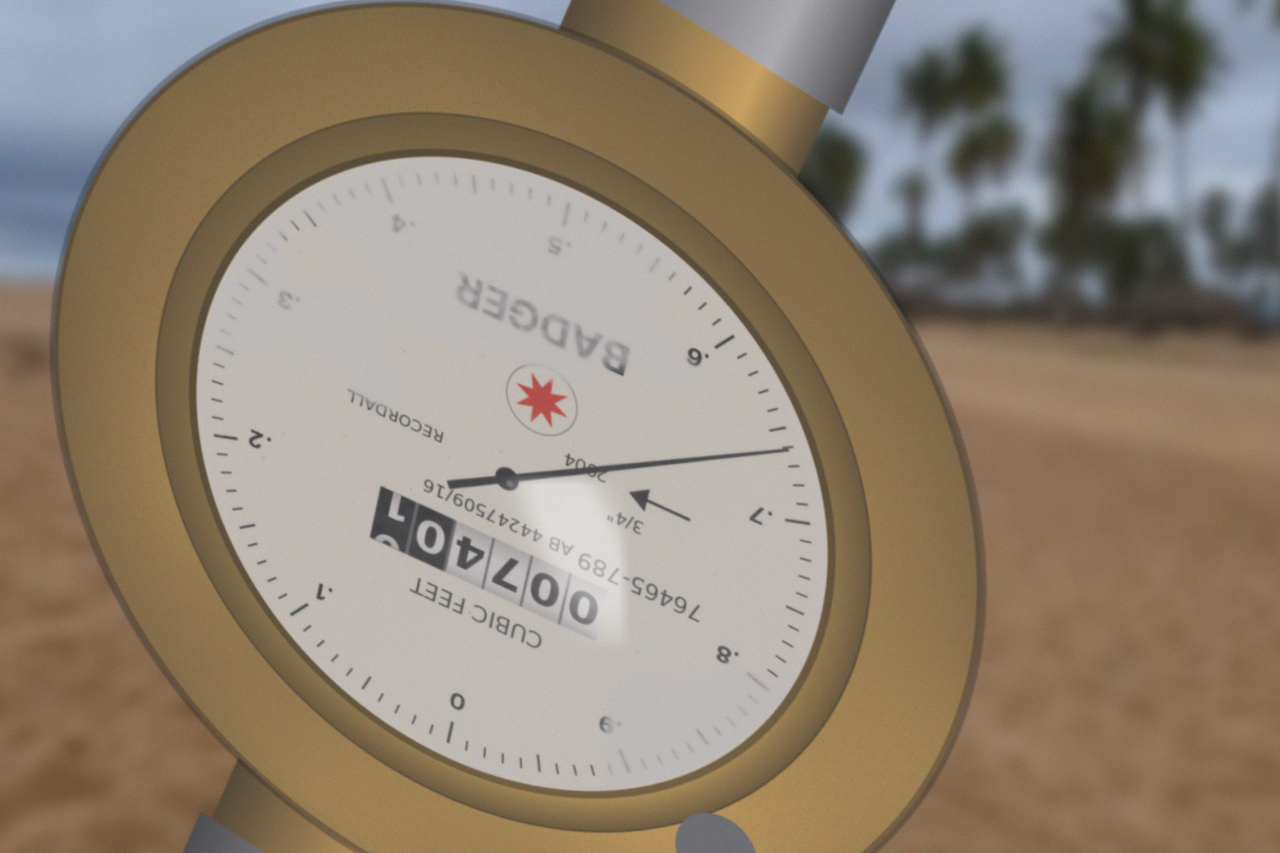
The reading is 7400.66 ft³
